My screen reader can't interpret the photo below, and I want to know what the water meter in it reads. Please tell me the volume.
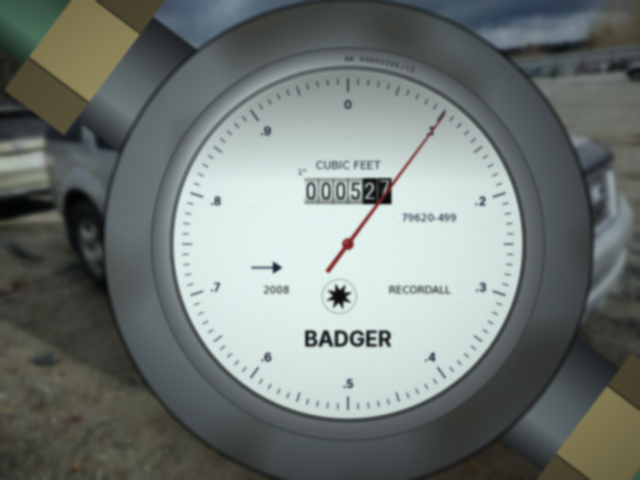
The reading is 527.10 ft³
